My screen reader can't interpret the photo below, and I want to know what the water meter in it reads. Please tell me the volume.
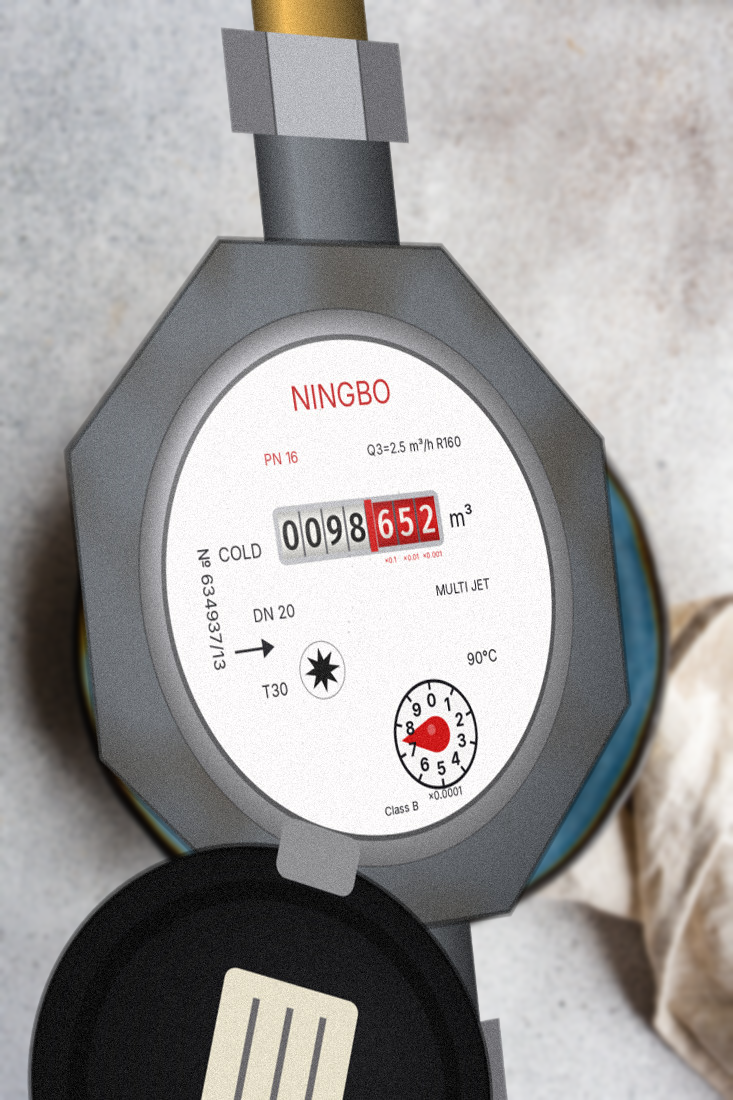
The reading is 98.6527 m³
